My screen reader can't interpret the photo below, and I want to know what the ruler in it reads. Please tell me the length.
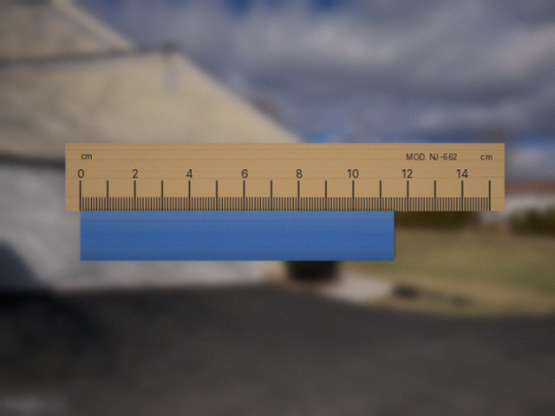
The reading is 11.5 cm
